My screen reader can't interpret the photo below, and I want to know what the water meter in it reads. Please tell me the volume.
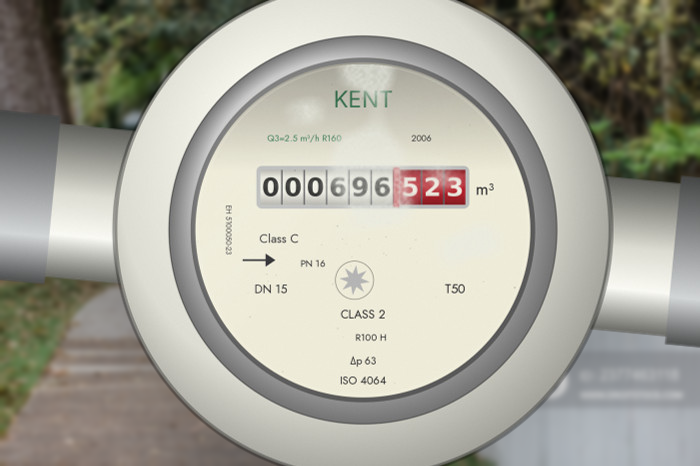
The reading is 696.523 m³
